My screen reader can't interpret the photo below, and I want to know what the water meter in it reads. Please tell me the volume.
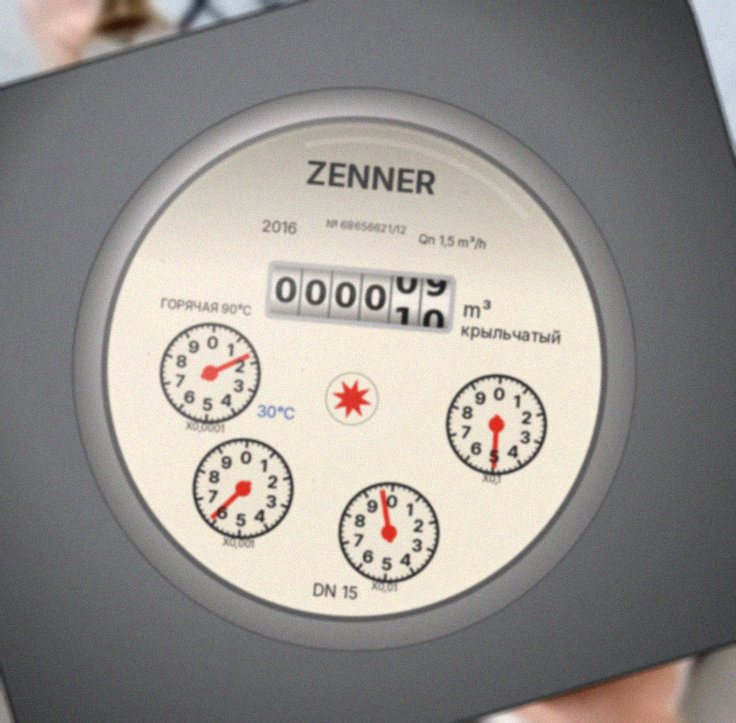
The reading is 9.4961 m³
